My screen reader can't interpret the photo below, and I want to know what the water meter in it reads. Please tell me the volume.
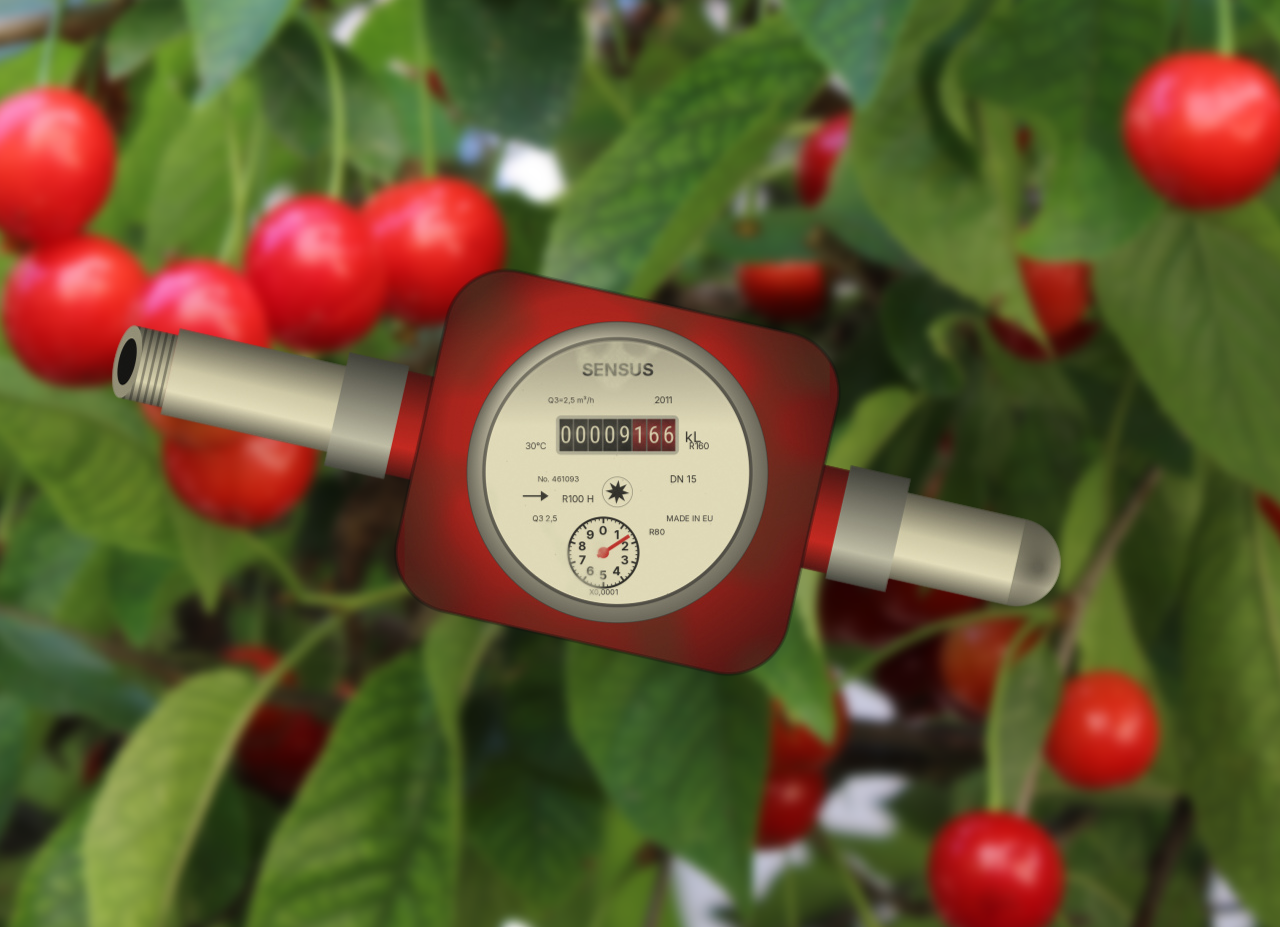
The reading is 9.1661 kL
